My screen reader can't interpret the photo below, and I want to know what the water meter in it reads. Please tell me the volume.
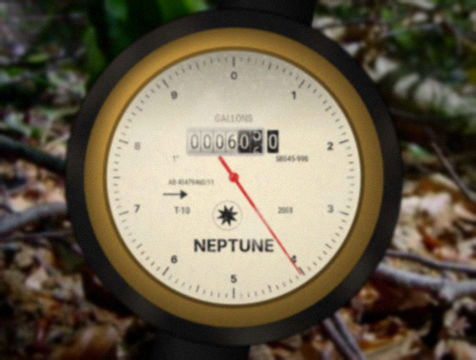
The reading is 6054.0 gal
